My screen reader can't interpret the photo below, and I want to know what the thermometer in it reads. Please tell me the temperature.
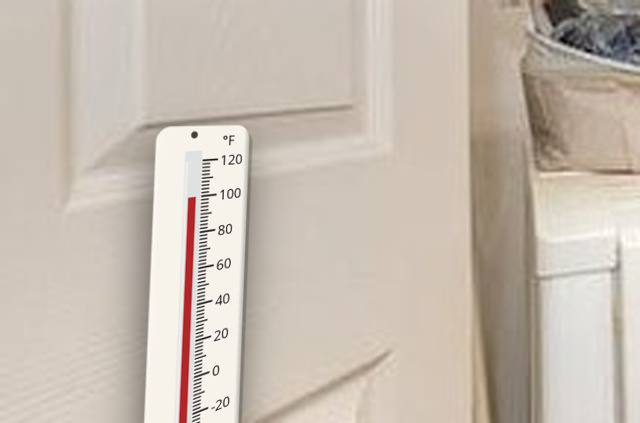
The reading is 100 °F
